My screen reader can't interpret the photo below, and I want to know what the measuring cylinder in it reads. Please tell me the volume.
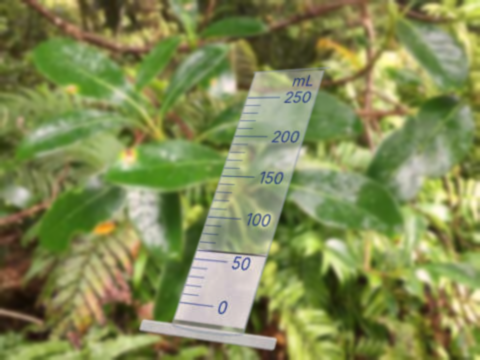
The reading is 60 mL
